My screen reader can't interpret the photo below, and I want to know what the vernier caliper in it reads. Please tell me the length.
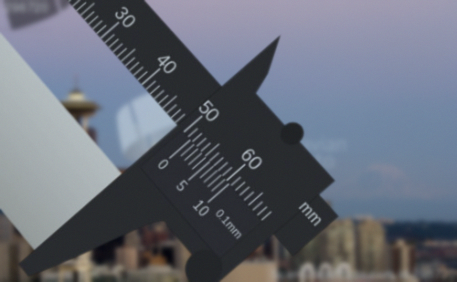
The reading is 51.6 mm
